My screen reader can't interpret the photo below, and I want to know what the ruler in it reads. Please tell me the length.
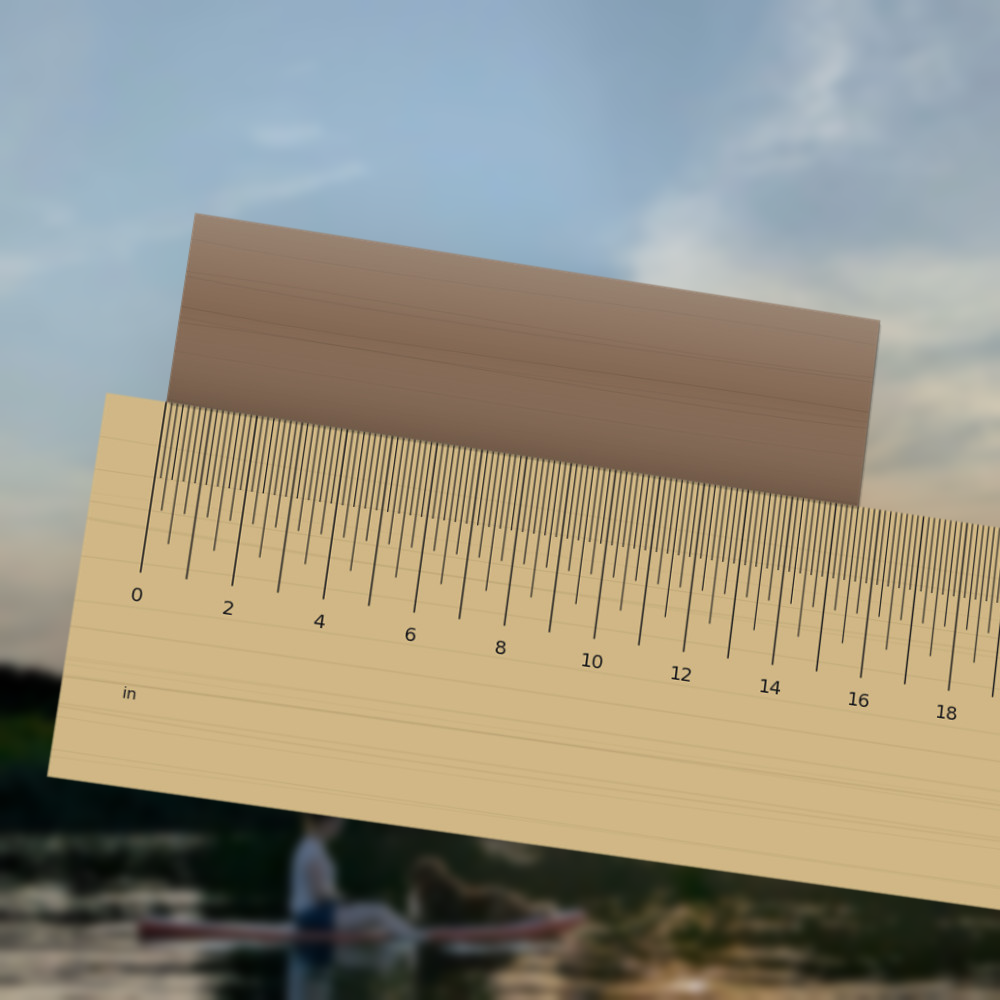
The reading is 15.5 in
